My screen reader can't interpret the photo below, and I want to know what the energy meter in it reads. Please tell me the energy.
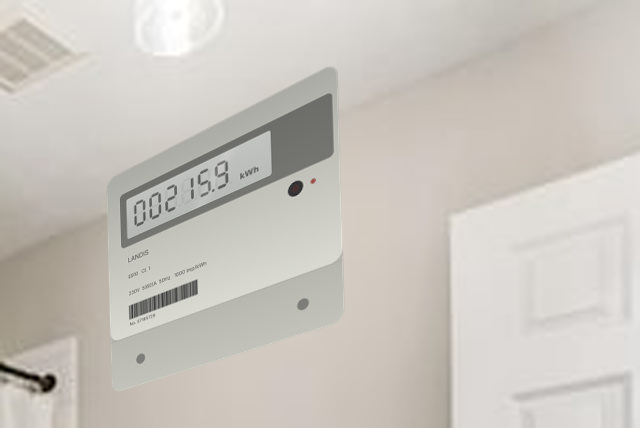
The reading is 215.9 kWh
